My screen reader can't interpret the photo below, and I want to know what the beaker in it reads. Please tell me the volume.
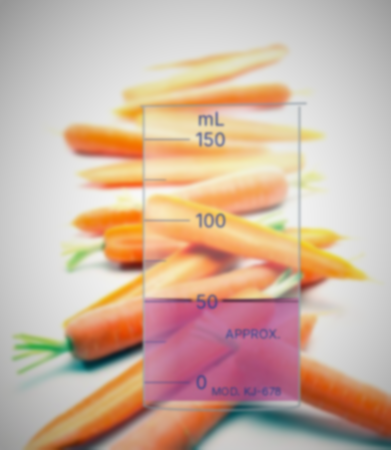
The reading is 50 mL
